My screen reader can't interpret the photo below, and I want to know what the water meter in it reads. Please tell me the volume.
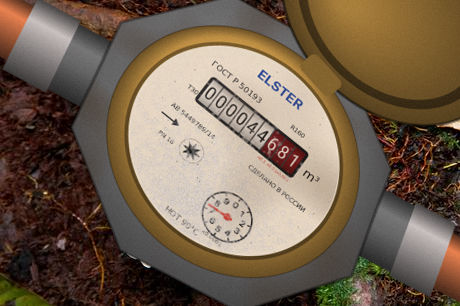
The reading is 44.6817 m³
